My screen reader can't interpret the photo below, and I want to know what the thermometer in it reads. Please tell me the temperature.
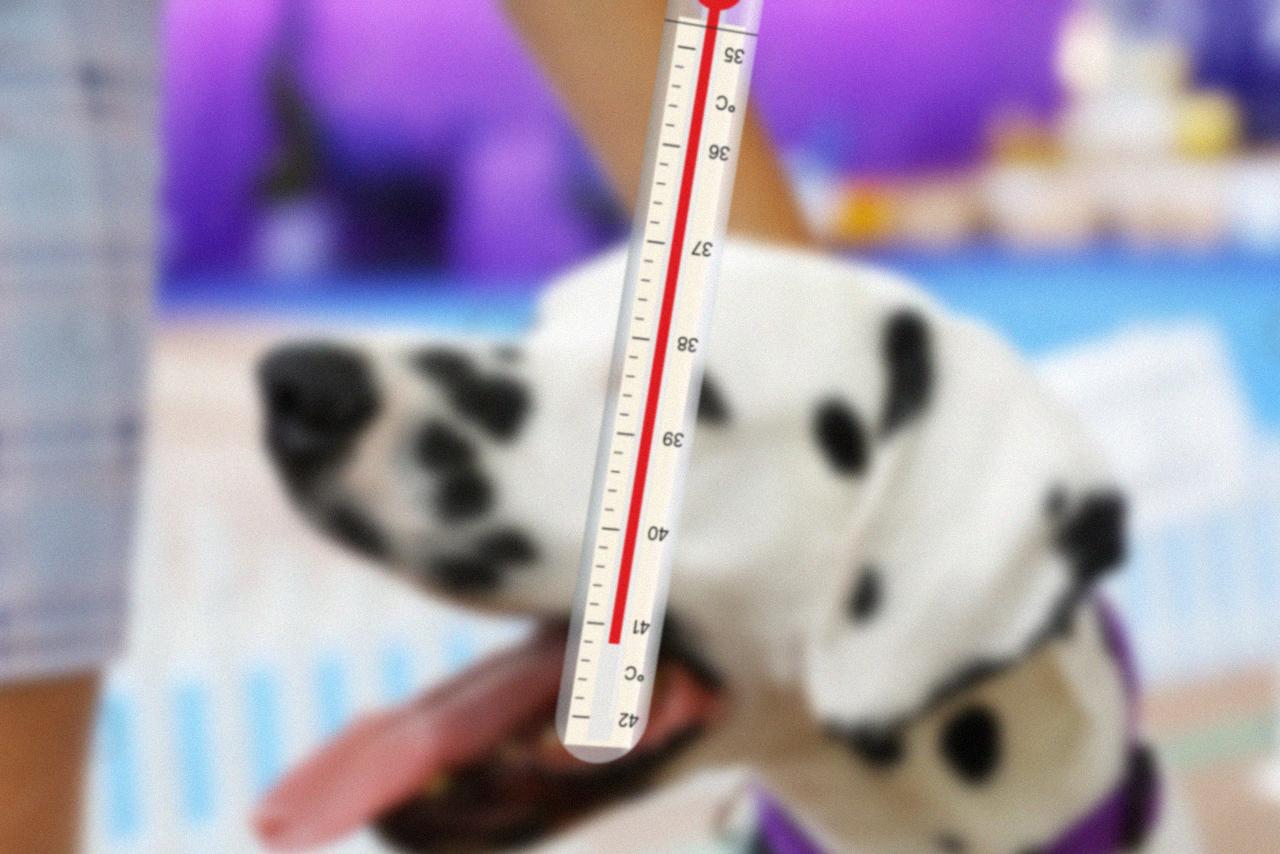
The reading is 41.2 °C
